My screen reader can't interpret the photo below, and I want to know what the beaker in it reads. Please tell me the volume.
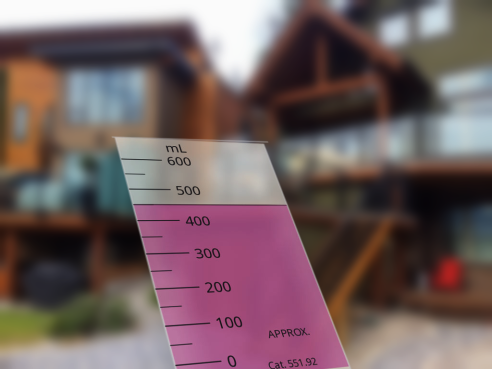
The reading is 450 mL
